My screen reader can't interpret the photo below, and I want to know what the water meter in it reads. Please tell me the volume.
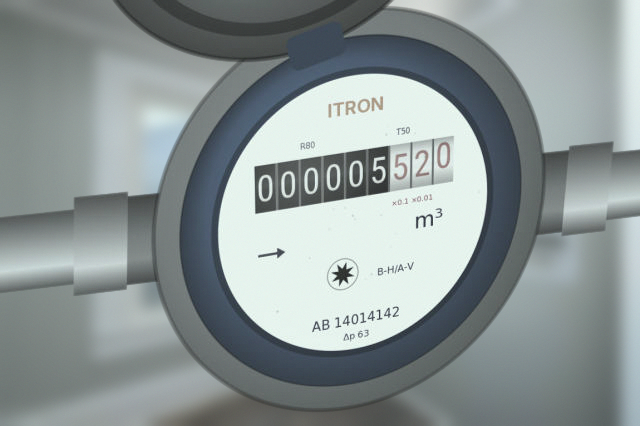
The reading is 5.520 m³
